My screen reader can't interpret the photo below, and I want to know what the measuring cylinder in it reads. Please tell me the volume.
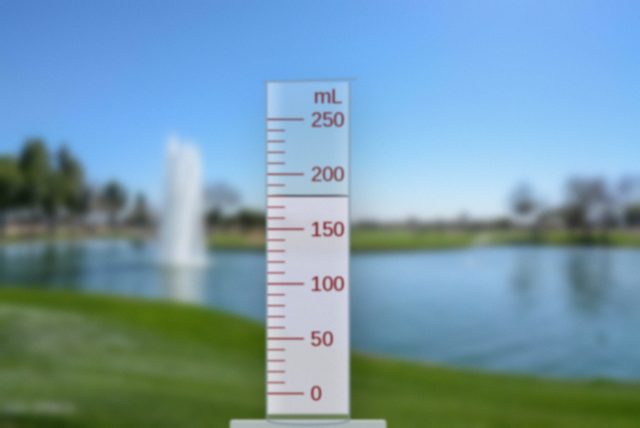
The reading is 180 mL
